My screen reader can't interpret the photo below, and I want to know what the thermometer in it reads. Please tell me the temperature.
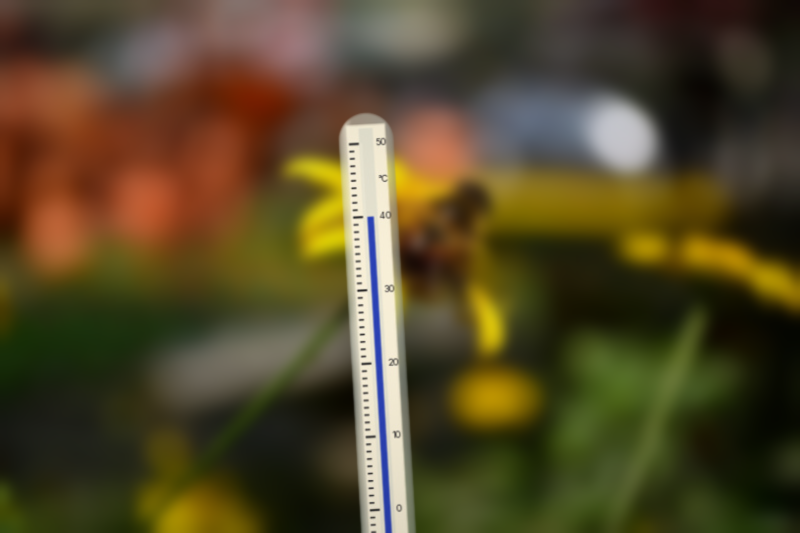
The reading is 40 °C
